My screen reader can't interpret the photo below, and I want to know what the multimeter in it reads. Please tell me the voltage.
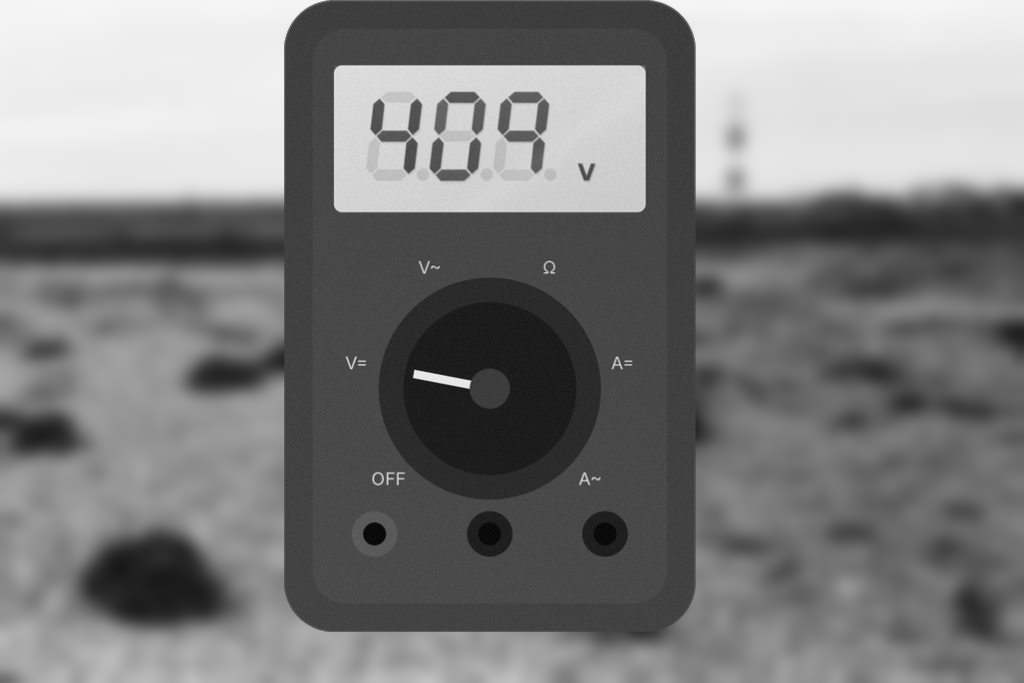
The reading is 409 V
